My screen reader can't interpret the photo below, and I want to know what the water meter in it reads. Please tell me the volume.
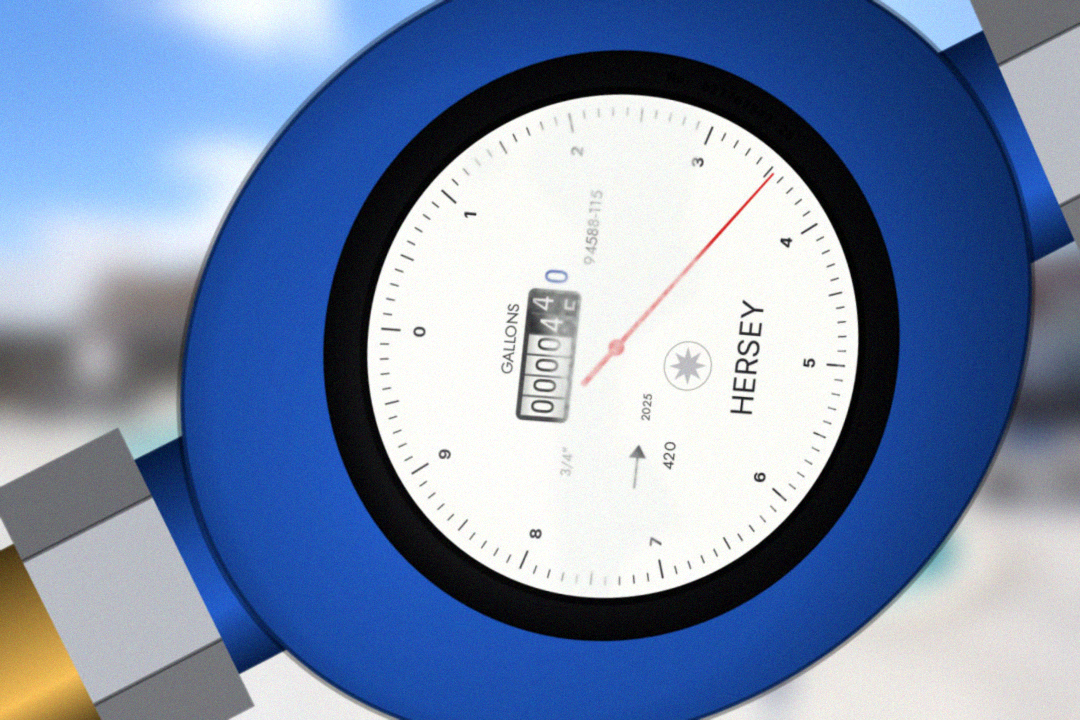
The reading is 443.5 gal
